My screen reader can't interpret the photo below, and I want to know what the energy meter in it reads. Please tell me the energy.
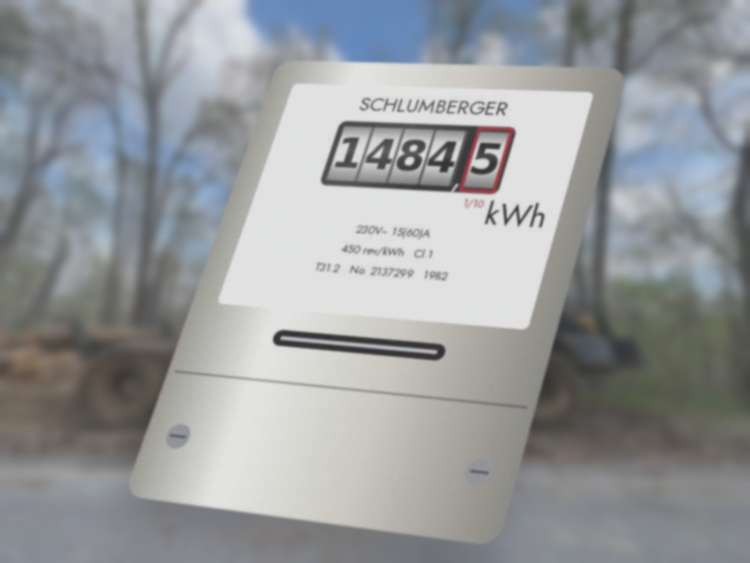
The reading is 1484.5 kWh
